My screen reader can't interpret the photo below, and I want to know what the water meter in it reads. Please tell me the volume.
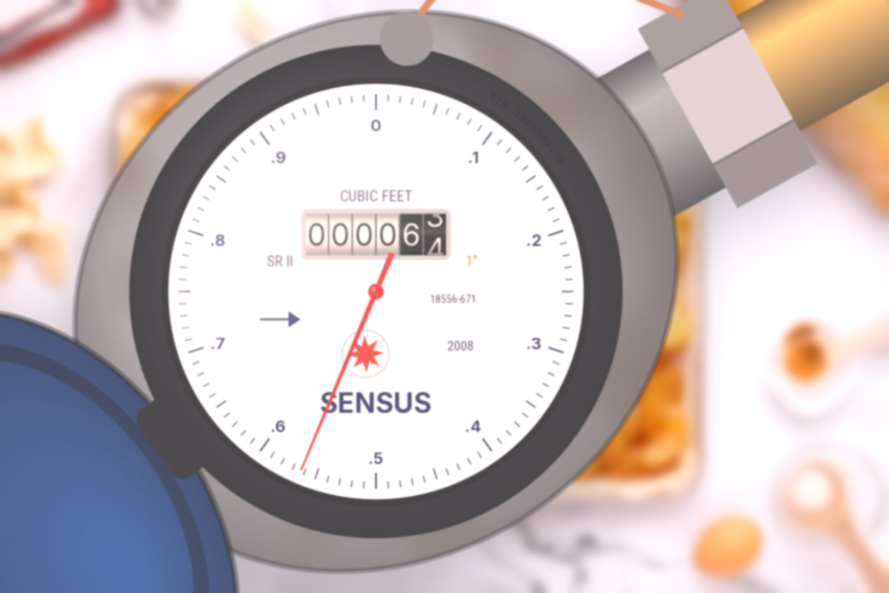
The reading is 63.56 ft³
